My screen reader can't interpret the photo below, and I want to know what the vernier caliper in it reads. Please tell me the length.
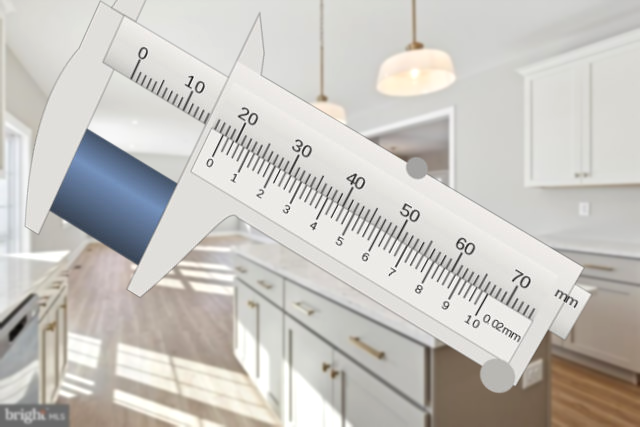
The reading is 17.6 mm
